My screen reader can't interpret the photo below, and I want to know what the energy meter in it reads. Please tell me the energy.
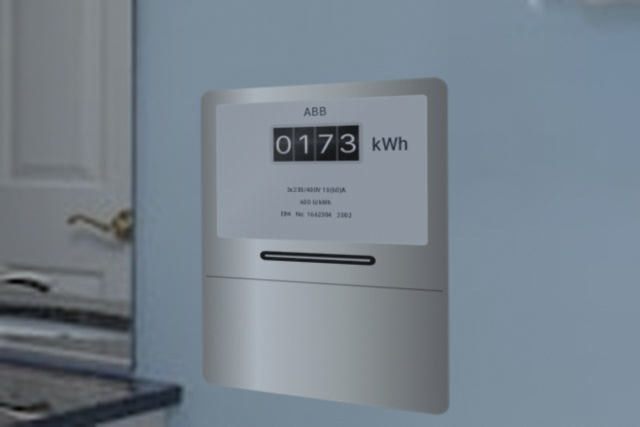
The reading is 173 kWh
